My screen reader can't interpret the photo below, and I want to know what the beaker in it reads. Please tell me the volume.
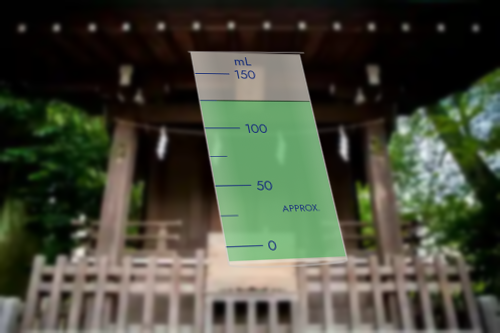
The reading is 125 mL
